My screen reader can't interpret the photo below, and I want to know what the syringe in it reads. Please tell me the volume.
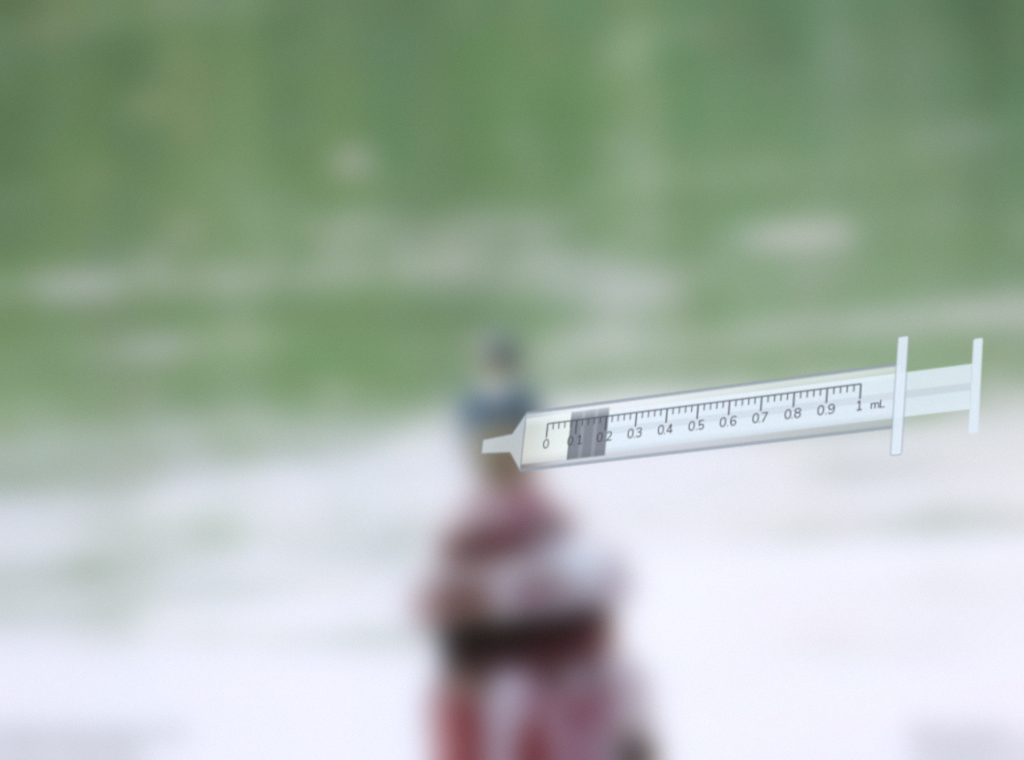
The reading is 0.08 mL
